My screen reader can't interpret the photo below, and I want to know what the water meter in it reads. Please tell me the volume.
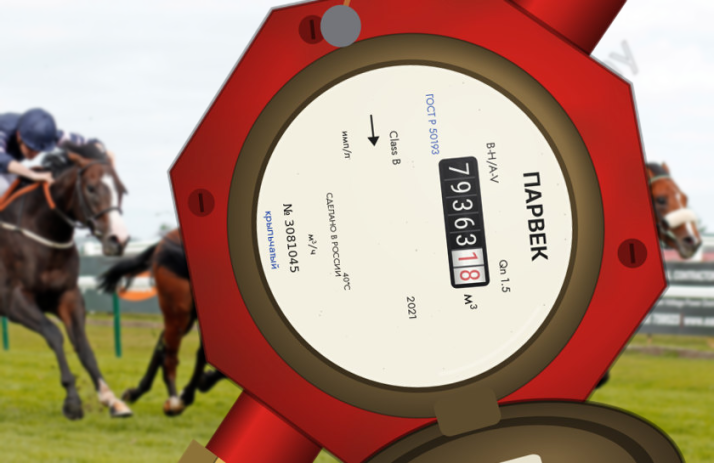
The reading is 79363.18 m³
